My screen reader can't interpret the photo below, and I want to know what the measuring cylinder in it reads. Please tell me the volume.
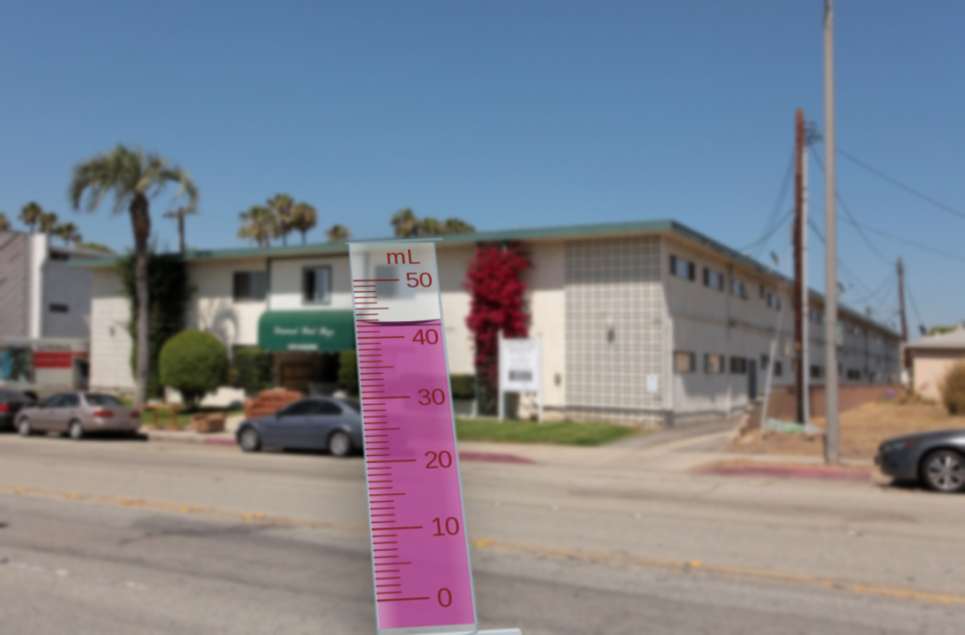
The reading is 42 mL
